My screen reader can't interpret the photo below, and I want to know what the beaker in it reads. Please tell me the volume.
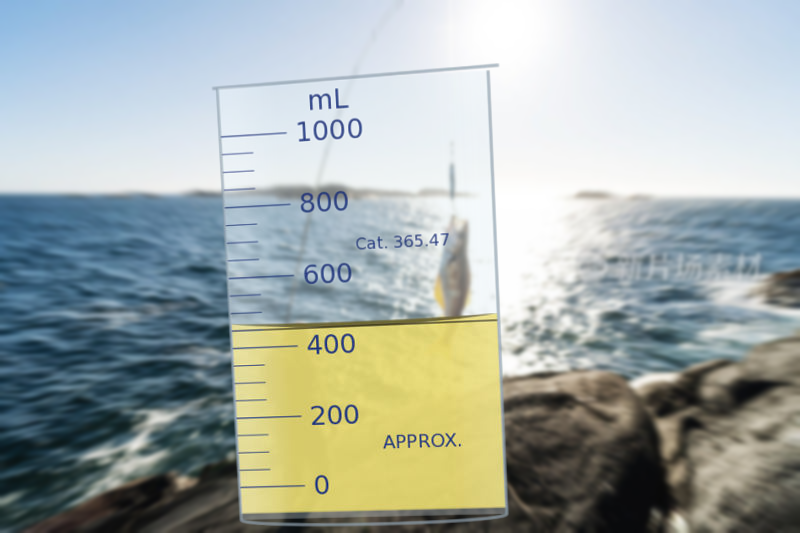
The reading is 450 mL
